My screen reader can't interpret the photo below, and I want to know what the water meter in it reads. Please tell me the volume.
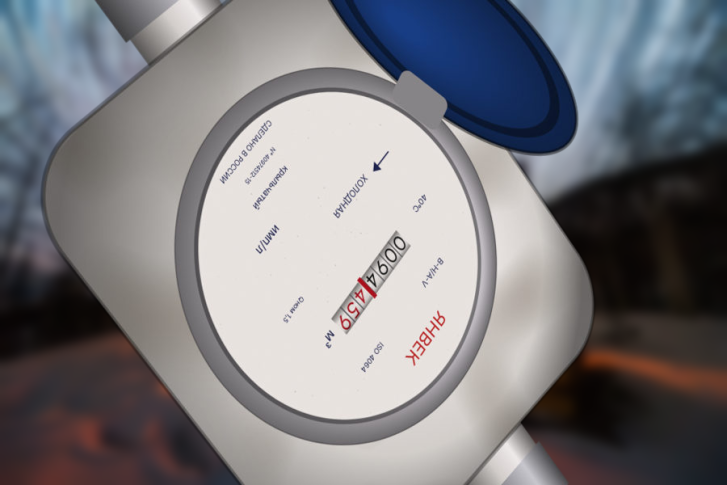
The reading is 94.459 m³
